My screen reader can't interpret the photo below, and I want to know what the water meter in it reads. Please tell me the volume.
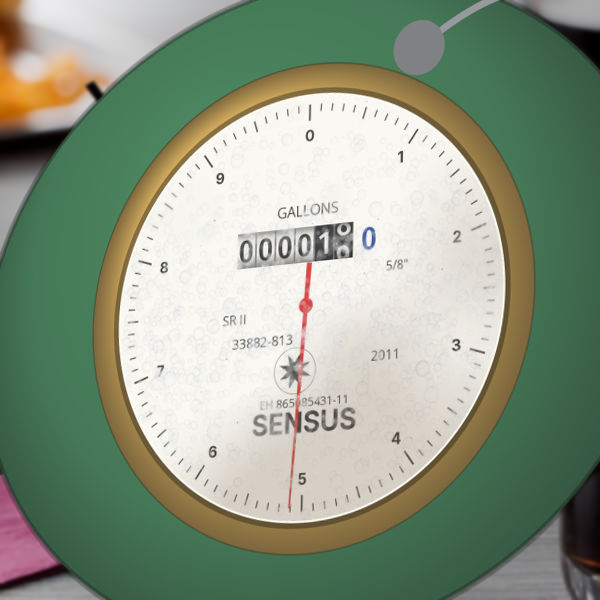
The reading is 185.1 gal
